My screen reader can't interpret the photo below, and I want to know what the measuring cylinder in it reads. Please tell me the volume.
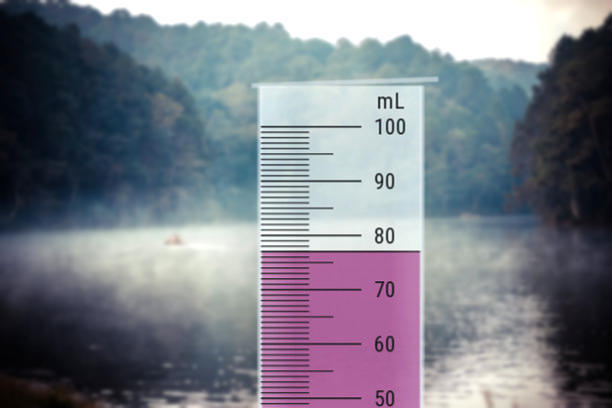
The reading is 77 mL
